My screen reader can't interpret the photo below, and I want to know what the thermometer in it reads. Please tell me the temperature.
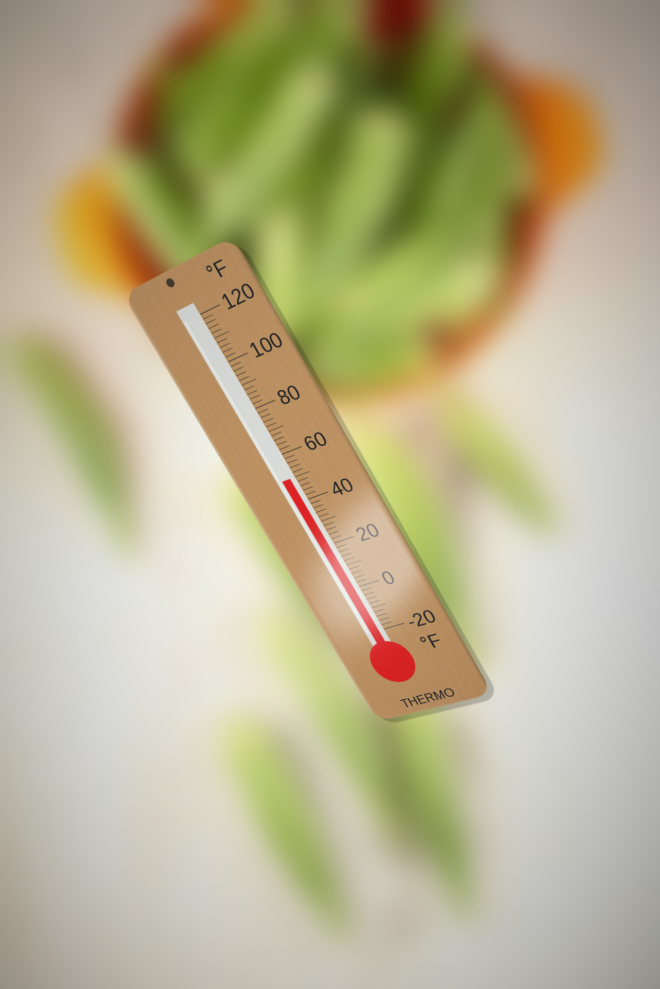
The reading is 50 °F
